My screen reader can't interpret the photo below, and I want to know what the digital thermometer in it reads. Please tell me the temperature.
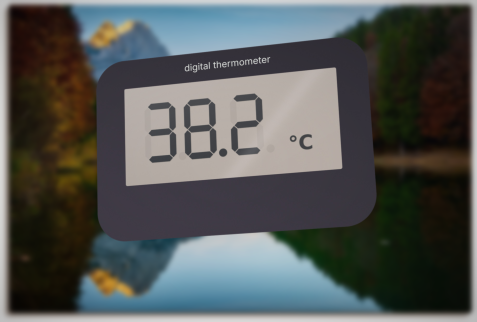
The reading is 38.2 °C
